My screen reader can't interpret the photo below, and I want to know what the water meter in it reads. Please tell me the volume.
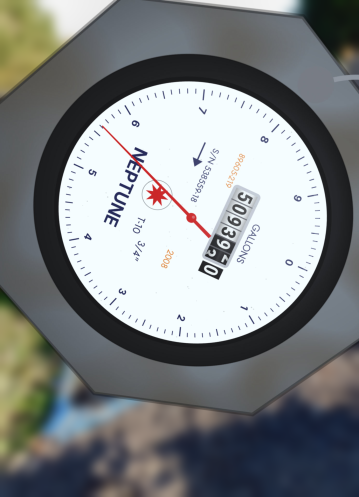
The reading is 5093925.6 gal
